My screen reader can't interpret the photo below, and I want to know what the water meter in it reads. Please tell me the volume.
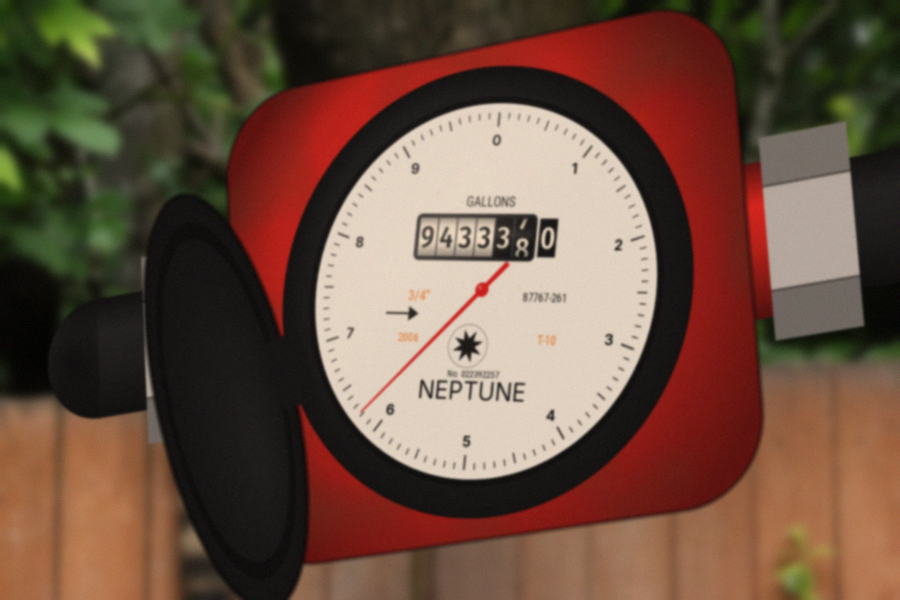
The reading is 9433376.2 gal
